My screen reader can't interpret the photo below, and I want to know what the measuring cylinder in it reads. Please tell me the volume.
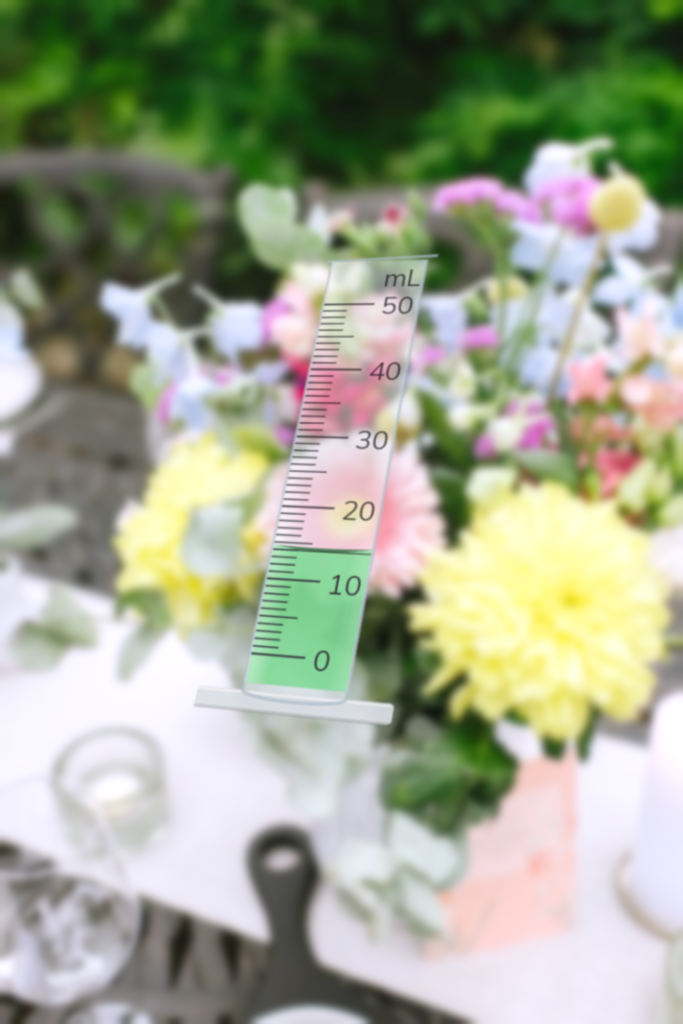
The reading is 14 mL
